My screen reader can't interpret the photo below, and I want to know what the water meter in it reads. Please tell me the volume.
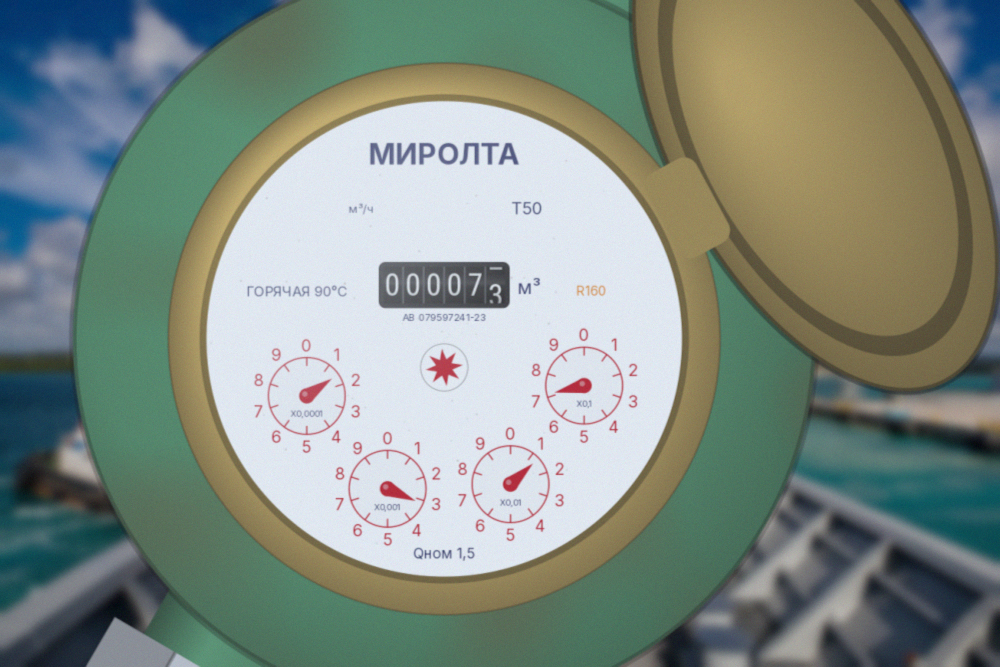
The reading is 72.7131 m³
